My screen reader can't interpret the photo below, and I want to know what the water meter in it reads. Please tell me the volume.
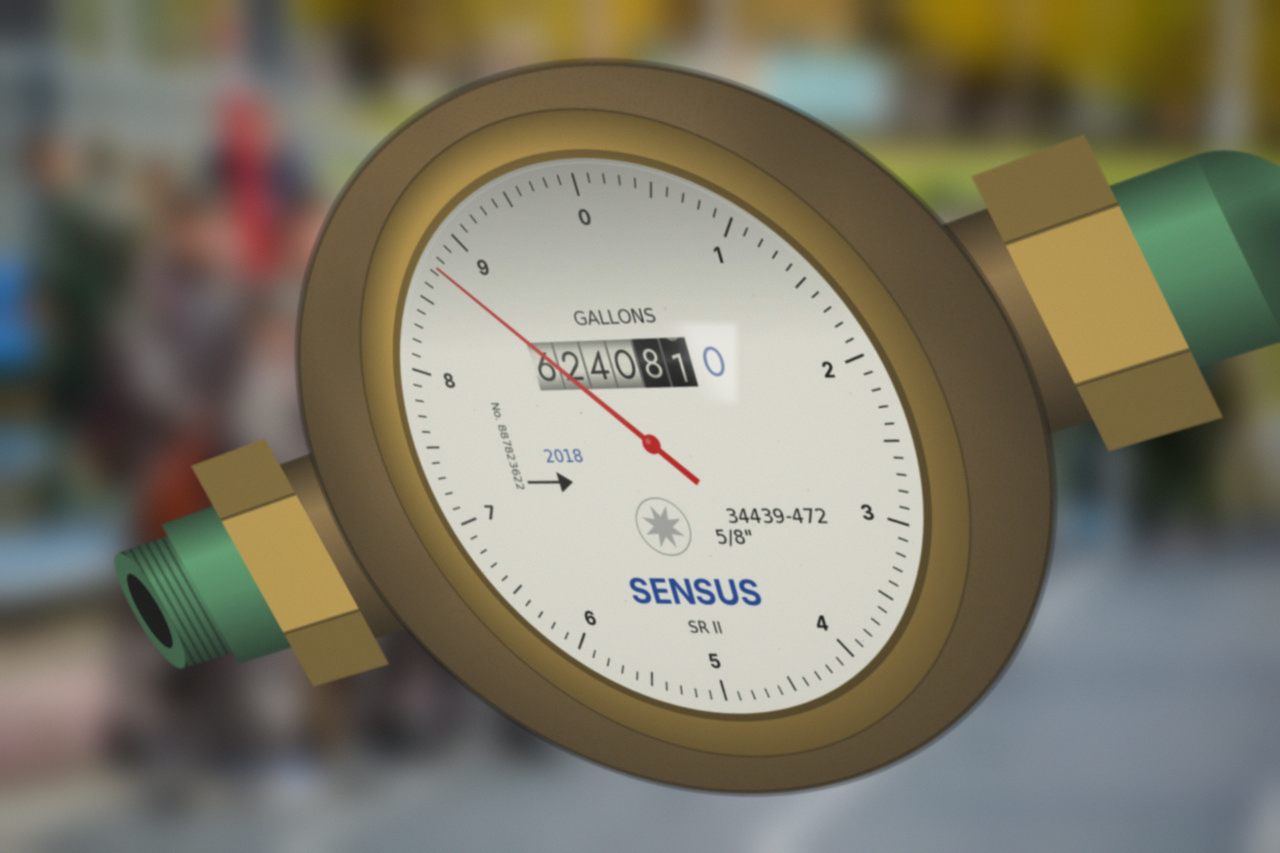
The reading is 6240808.7 gal
